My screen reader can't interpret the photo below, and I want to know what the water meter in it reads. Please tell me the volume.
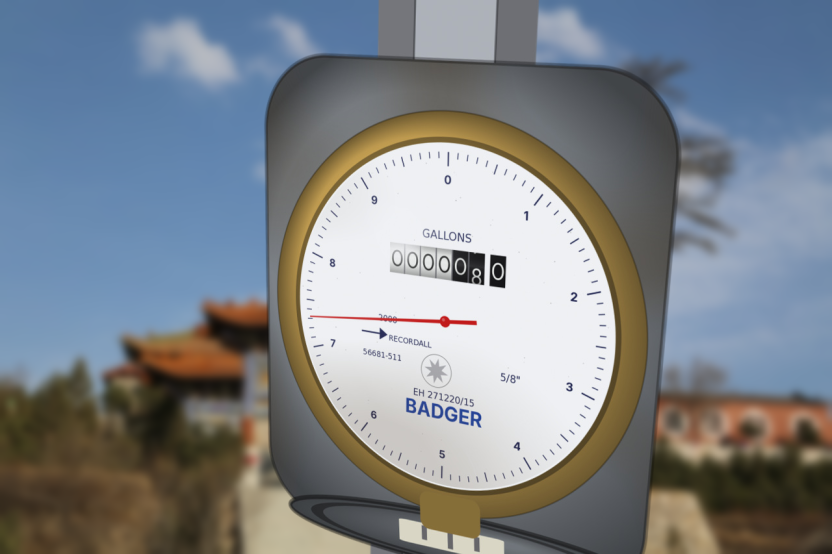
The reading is 77.3 gal
